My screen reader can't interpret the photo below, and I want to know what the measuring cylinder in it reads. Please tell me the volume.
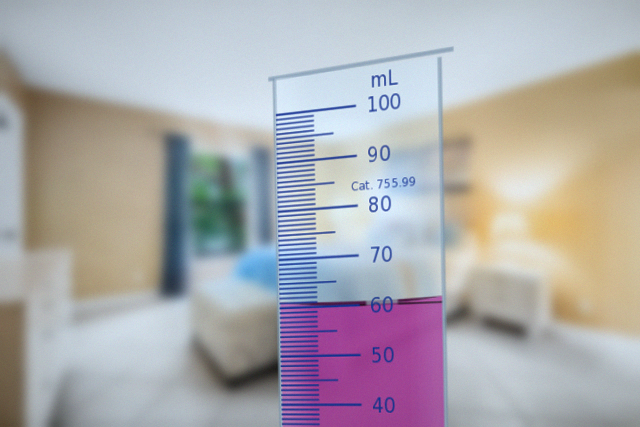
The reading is 60 mL
